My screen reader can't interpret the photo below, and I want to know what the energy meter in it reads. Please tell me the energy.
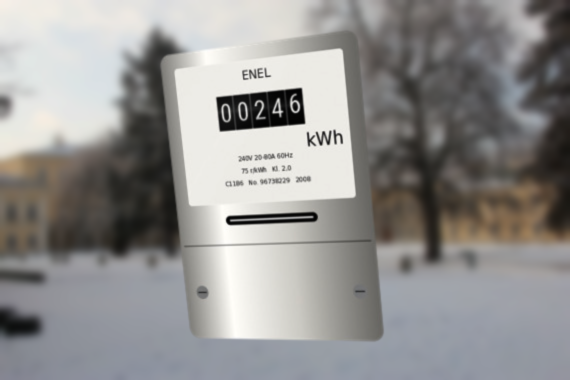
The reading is 246 kWh
